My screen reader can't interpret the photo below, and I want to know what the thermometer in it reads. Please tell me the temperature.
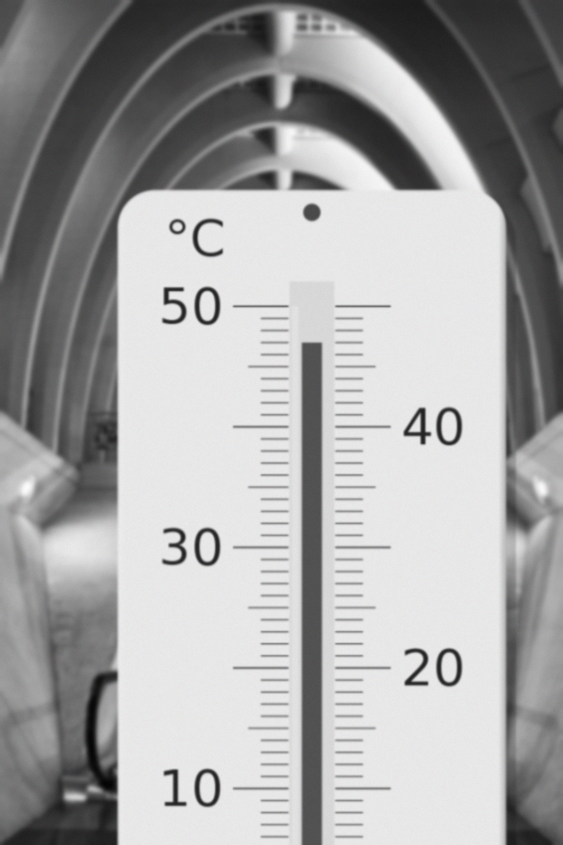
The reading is 47 °C
